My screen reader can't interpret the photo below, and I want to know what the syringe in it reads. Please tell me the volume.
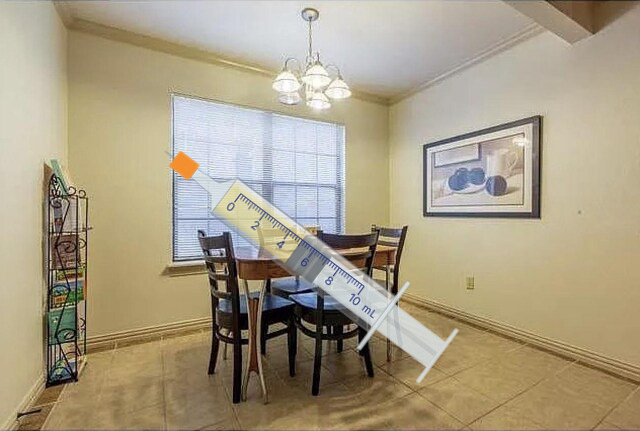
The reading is 5 mL
